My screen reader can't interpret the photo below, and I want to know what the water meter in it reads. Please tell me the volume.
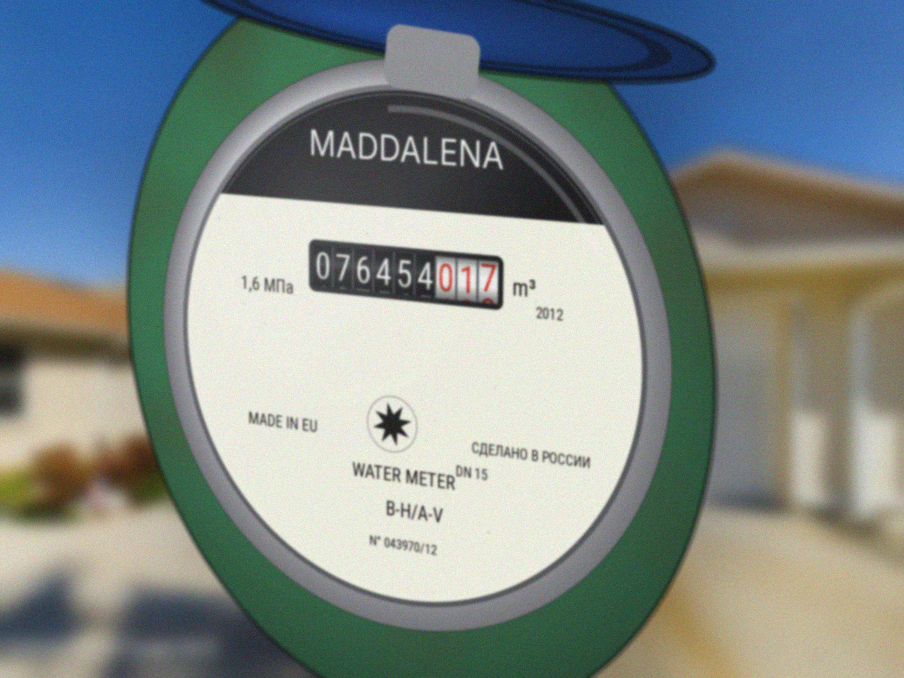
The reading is 76454.017 m³
